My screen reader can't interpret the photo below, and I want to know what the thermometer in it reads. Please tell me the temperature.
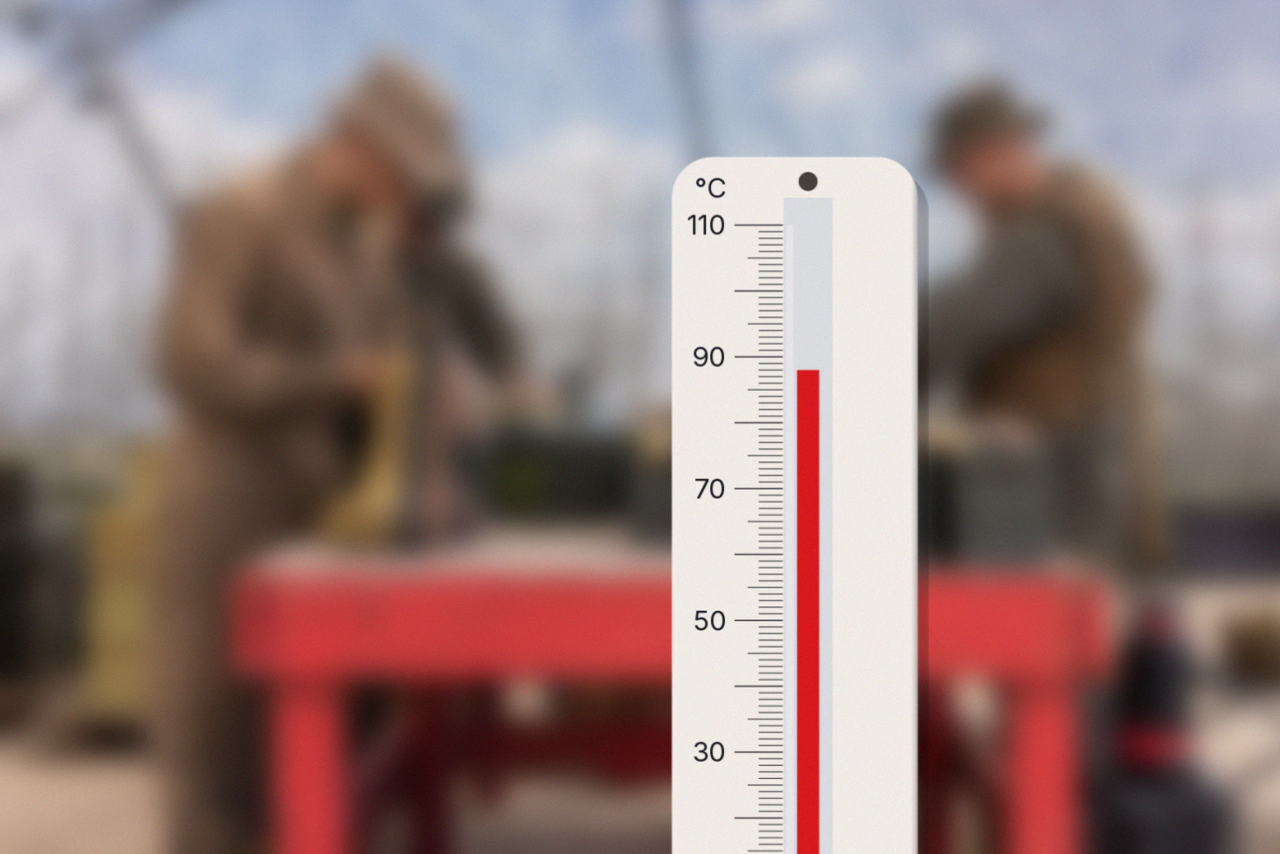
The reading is 88 °C
